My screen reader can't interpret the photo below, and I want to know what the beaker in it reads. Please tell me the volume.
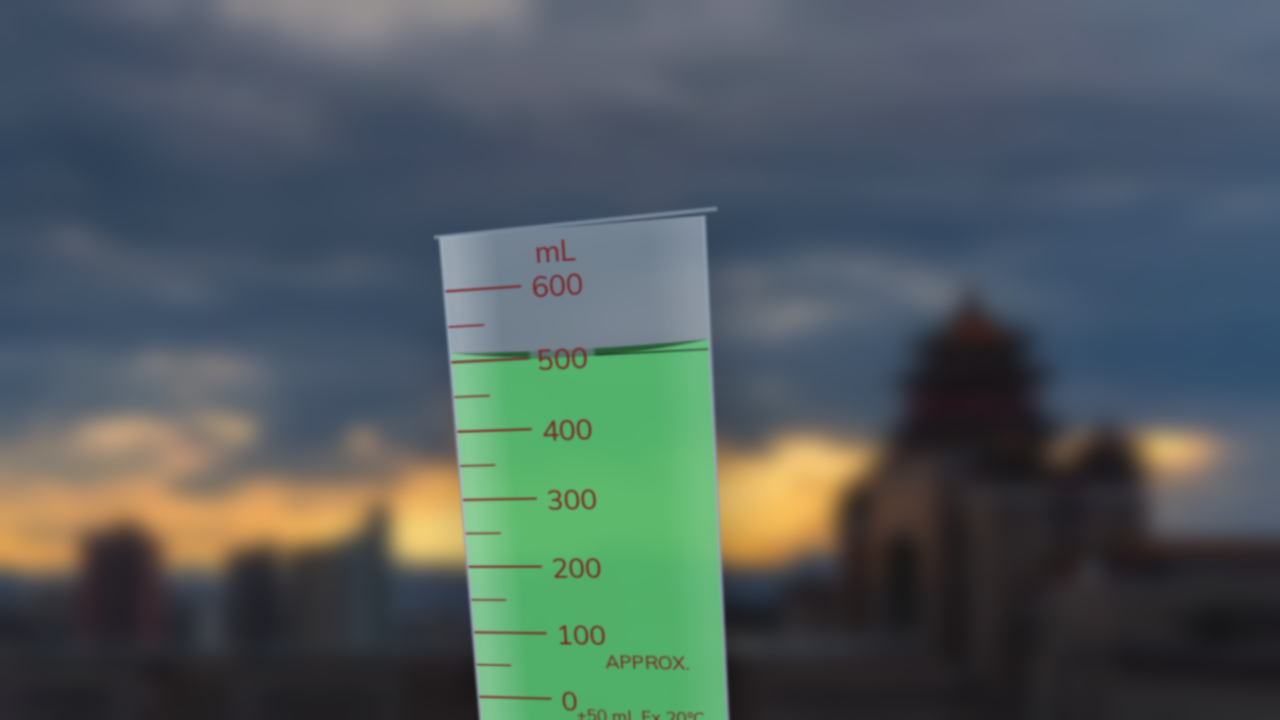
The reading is 500 mL
